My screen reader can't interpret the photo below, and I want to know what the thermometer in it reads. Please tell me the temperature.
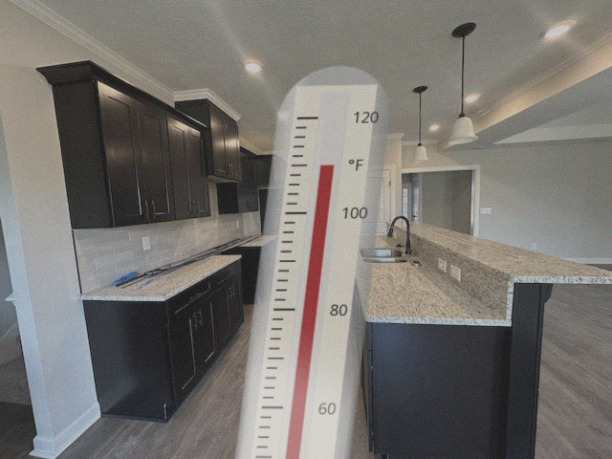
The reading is 110 °F
